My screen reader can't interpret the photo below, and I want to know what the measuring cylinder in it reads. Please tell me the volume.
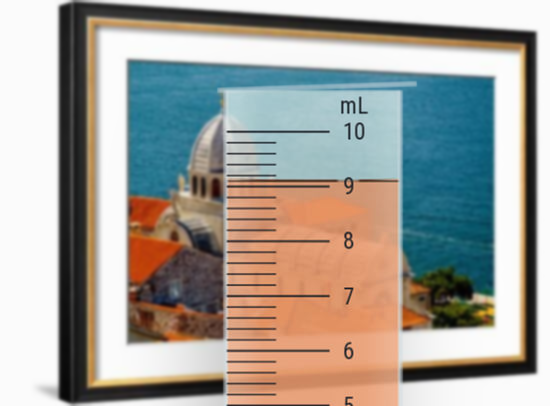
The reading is 9.1 mL
